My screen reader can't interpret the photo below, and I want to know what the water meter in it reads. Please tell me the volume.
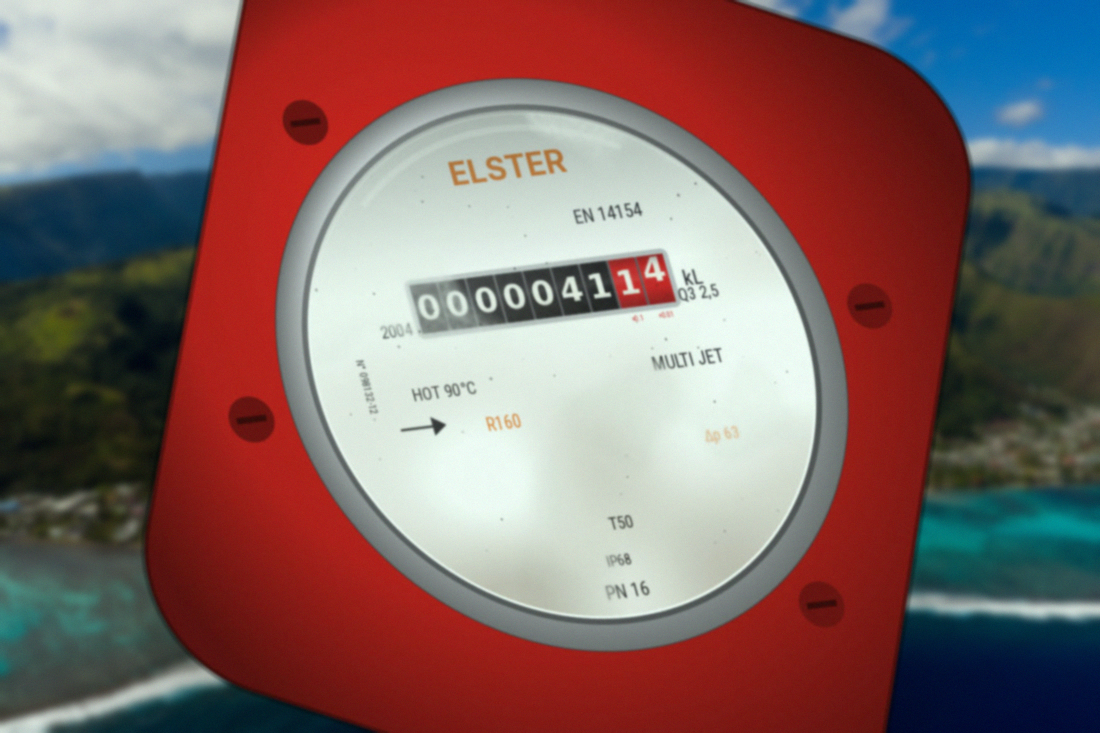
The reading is 41.14 kL
